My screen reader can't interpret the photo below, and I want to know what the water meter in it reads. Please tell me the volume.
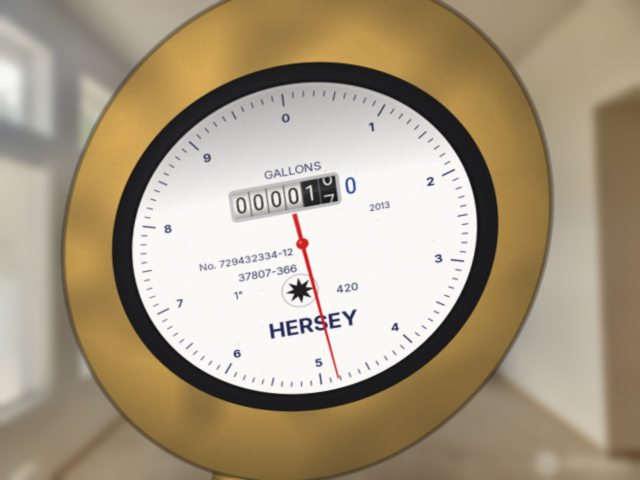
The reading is 164.8 gal
